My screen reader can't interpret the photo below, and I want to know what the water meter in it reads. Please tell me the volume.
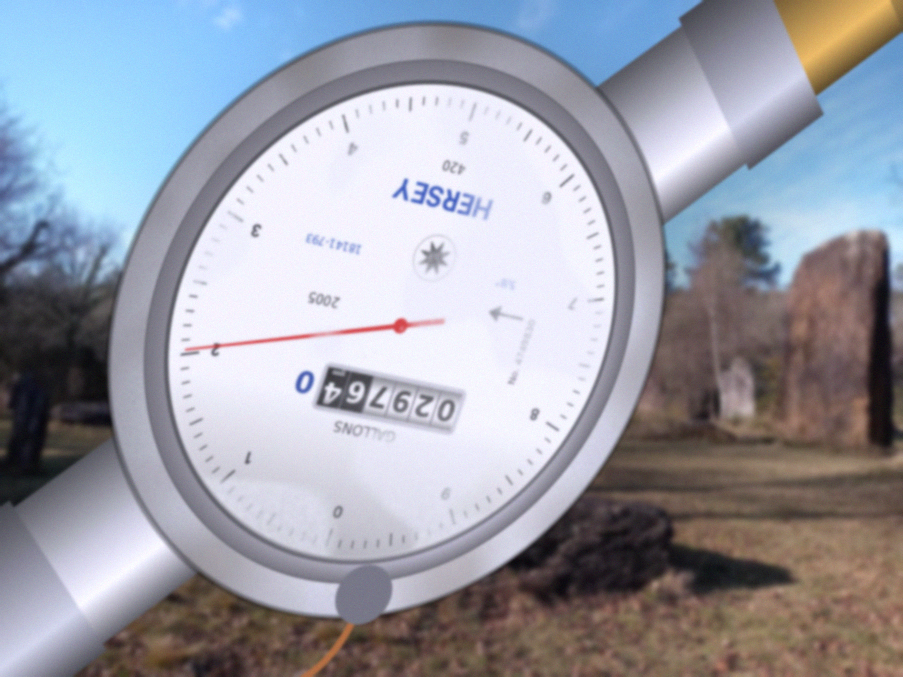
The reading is 297642.0 gal
